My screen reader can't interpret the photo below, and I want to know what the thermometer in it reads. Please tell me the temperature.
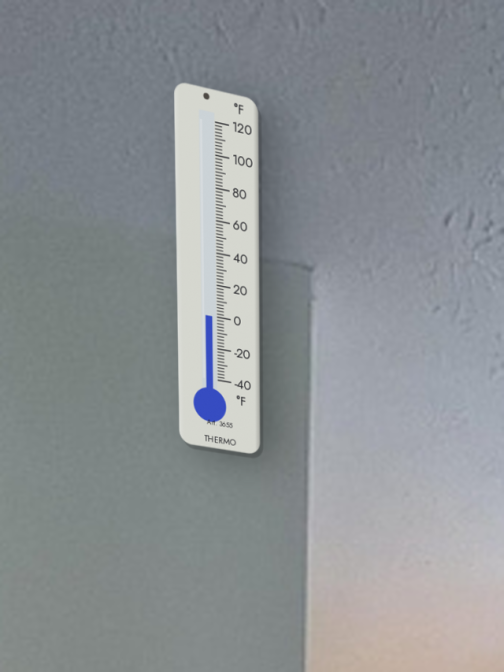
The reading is 0 °F
